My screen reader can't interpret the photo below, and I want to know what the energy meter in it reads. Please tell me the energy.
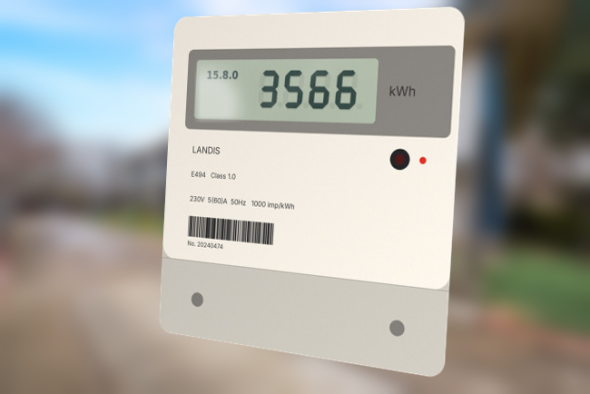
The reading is 3566 kWh
